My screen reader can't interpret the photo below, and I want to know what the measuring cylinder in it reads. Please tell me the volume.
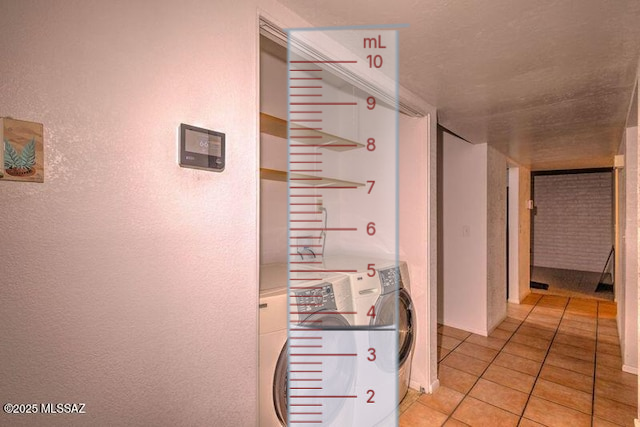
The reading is 3.6 mL
